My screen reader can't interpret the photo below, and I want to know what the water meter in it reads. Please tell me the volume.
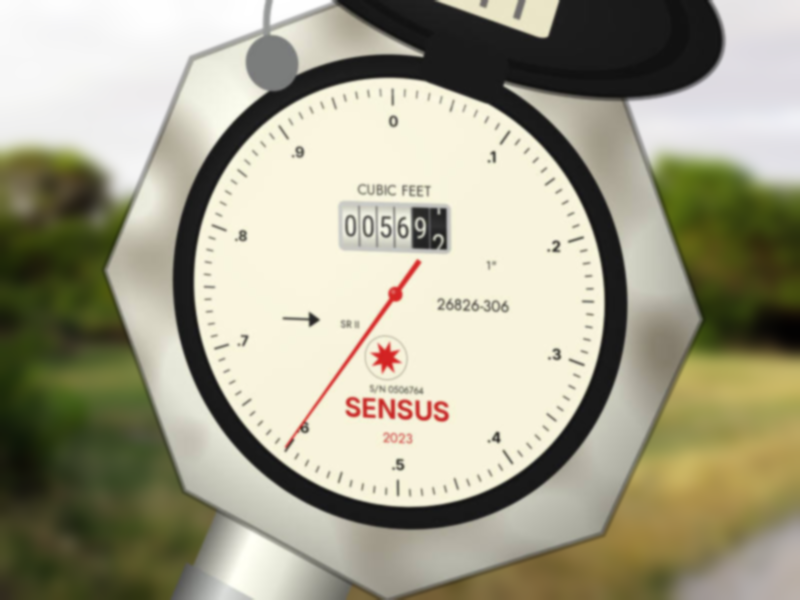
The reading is 5691.60 ft³
